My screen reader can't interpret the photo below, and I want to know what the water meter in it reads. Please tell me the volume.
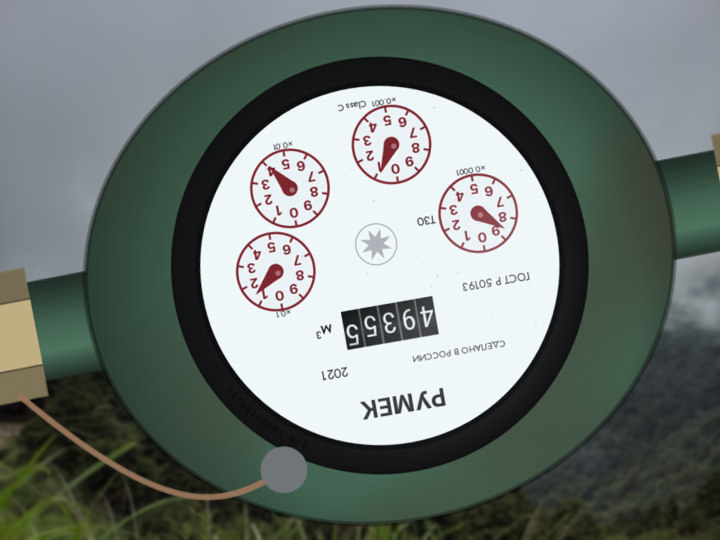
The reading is 49355.1408 m³
